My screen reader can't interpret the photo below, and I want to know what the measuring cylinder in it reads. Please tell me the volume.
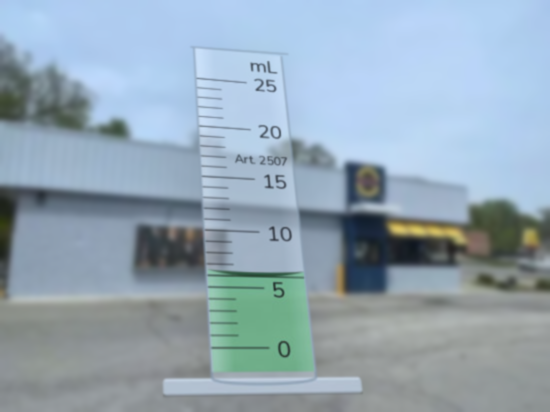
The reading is 6 mL
